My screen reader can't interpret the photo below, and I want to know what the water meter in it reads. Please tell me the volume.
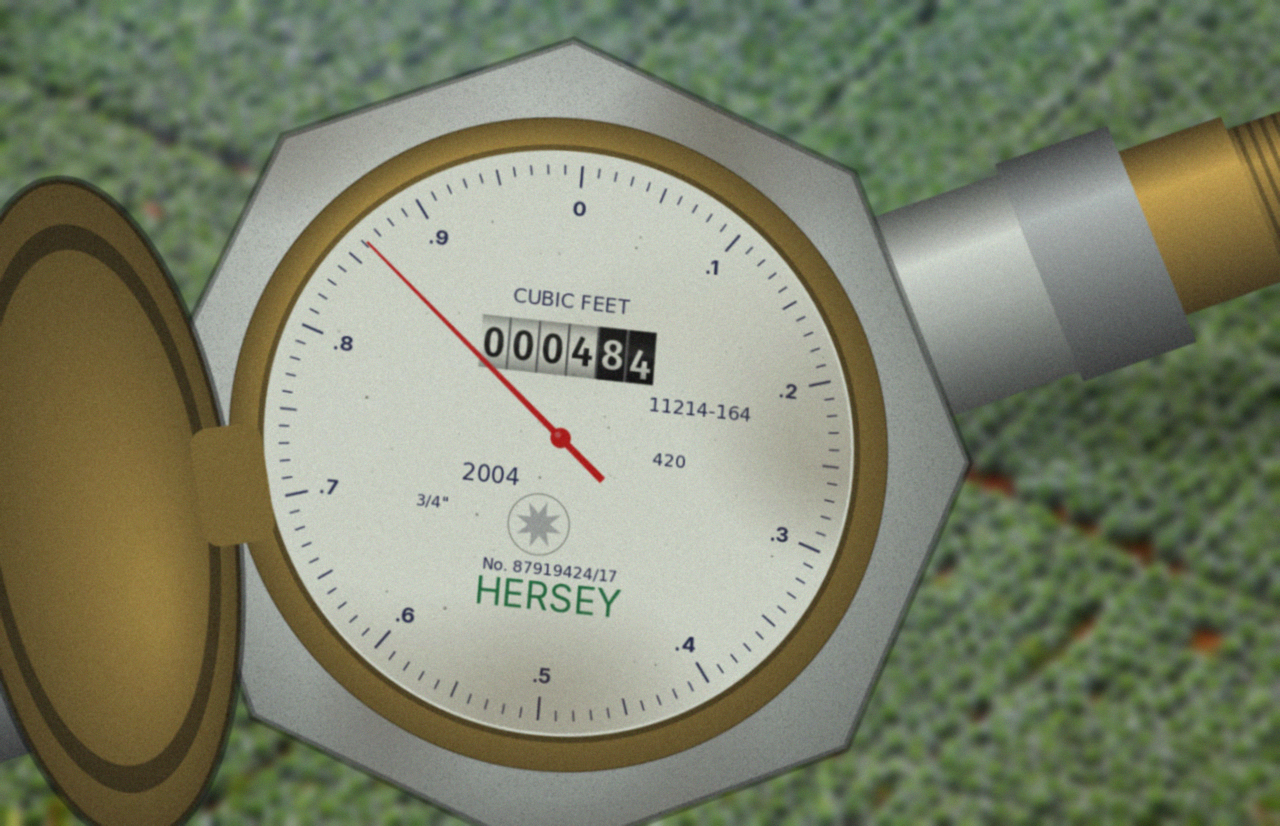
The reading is 483.86 ft³
